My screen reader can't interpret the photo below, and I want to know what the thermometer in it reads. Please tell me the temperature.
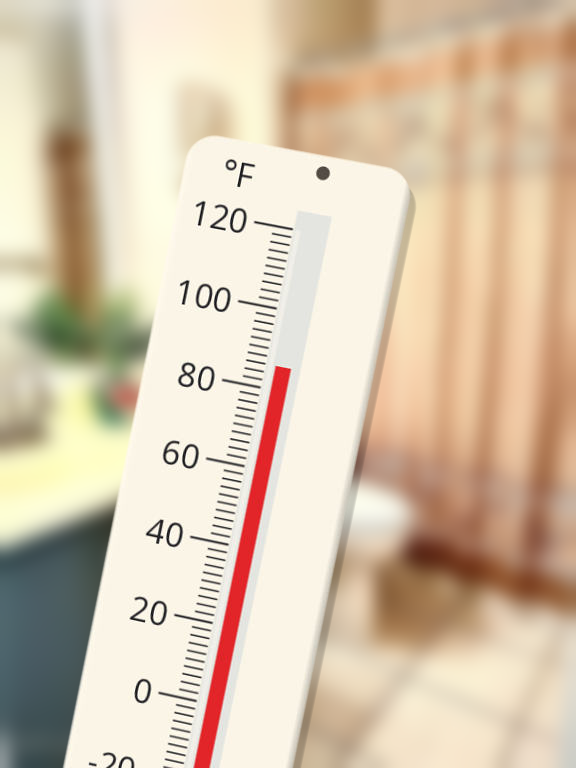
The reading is 86 °F
